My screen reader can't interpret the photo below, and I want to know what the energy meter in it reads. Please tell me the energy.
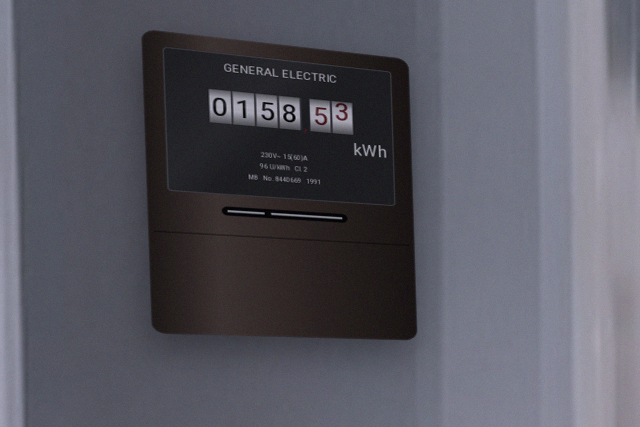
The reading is 158.53 kWh
